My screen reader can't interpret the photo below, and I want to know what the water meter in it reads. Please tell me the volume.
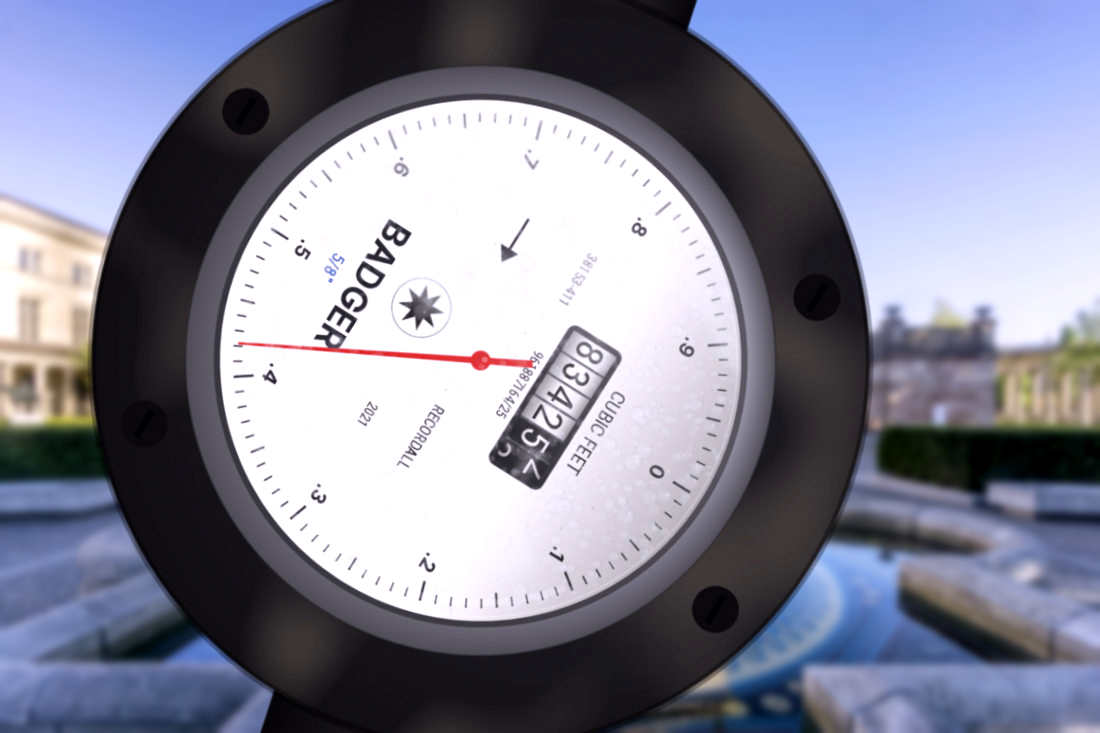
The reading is 834252.42 ft³
